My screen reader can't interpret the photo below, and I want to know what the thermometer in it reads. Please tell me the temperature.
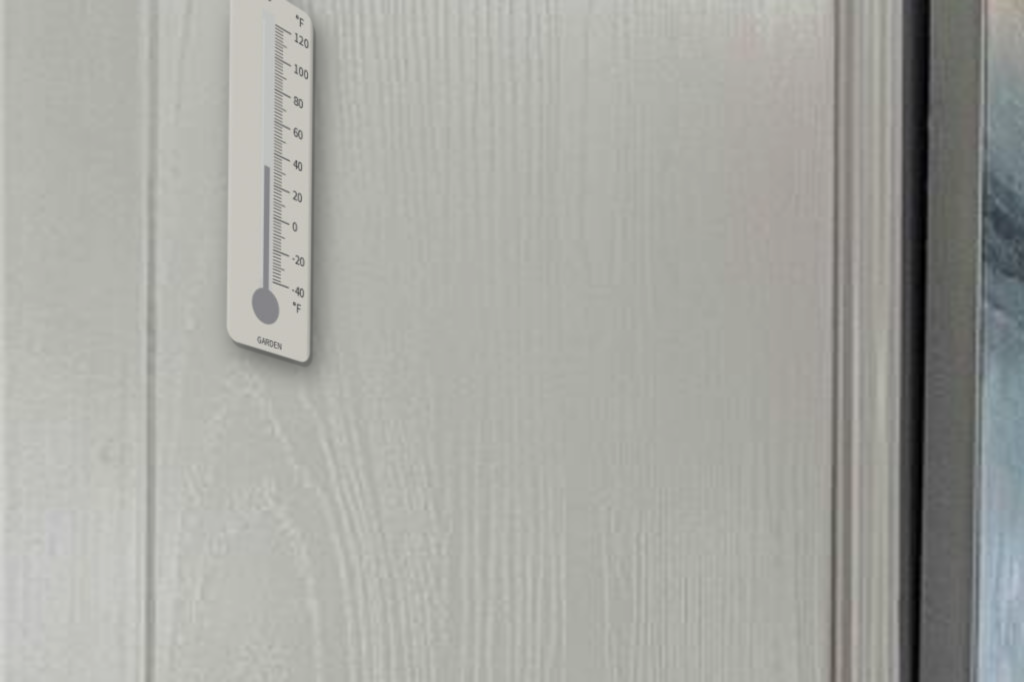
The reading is 30 °F
